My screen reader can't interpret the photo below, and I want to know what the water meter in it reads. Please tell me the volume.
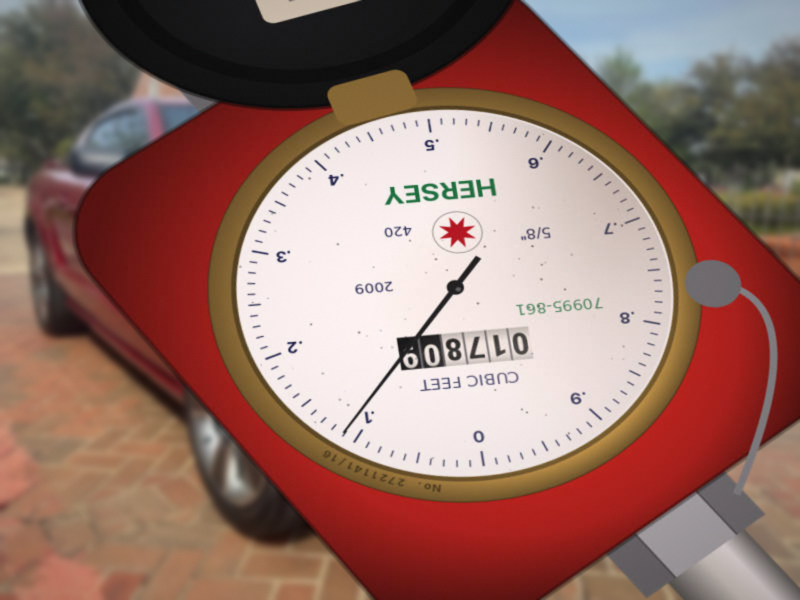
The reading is 17809.11 ft³
